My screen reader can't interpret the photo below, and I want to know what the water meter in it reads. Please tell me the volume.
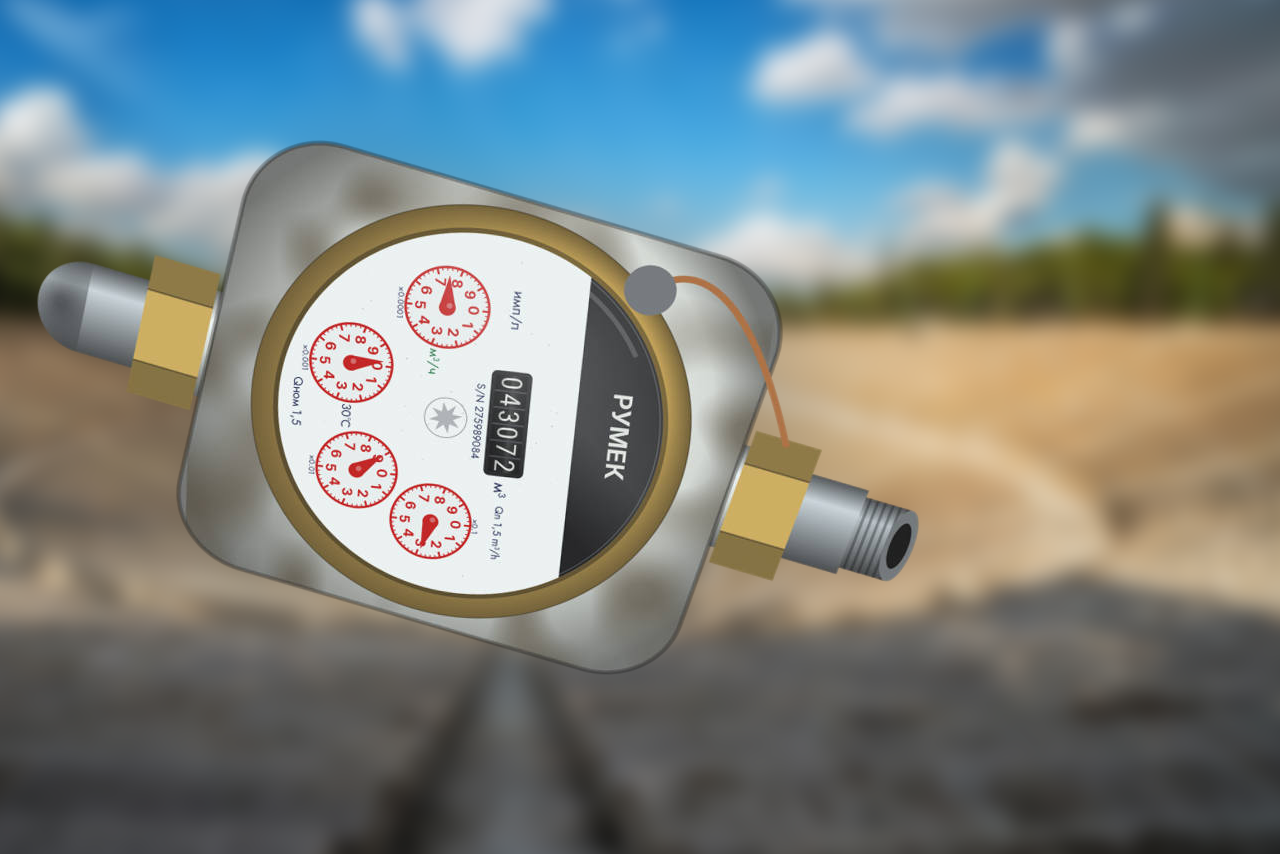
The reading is 43072.2897 m³
